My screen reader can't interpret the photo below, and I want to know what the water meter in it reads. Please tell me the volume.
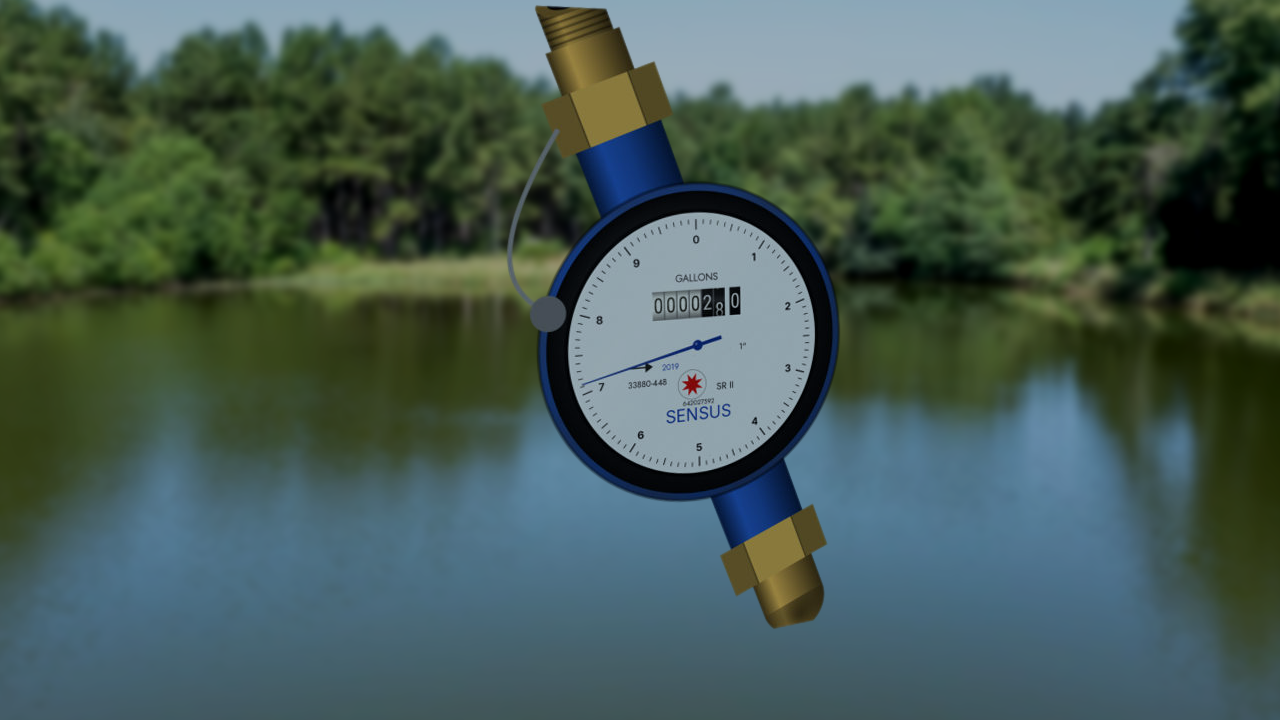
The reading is 277.1 gal
